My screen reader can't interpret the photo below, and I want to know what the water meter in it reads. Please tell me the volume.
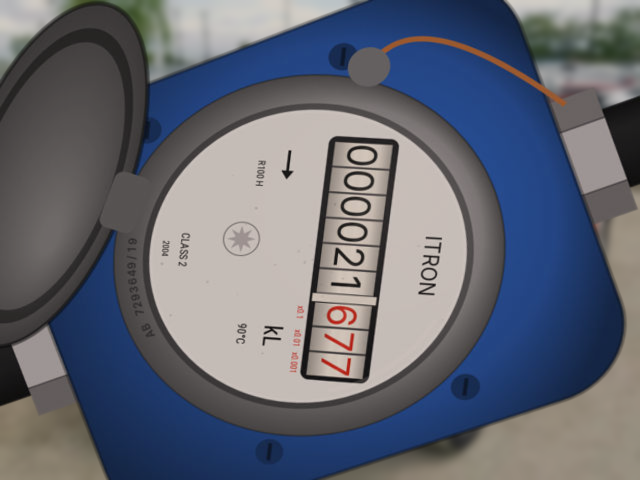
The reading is 21.677 kL
